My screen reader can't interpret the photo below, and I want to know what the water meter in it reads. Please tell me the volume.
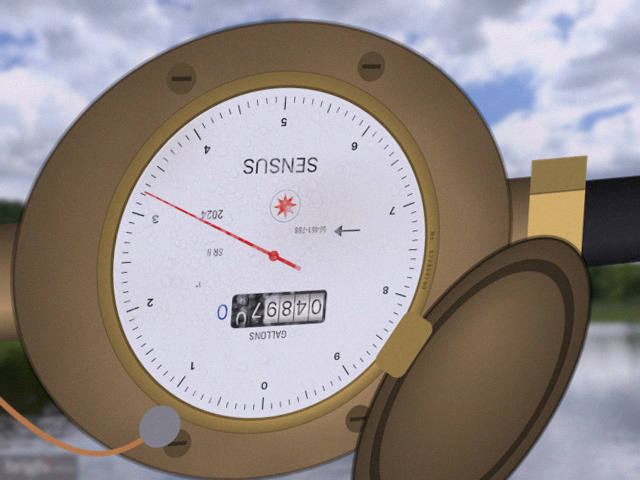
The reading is 489703.2 gal
